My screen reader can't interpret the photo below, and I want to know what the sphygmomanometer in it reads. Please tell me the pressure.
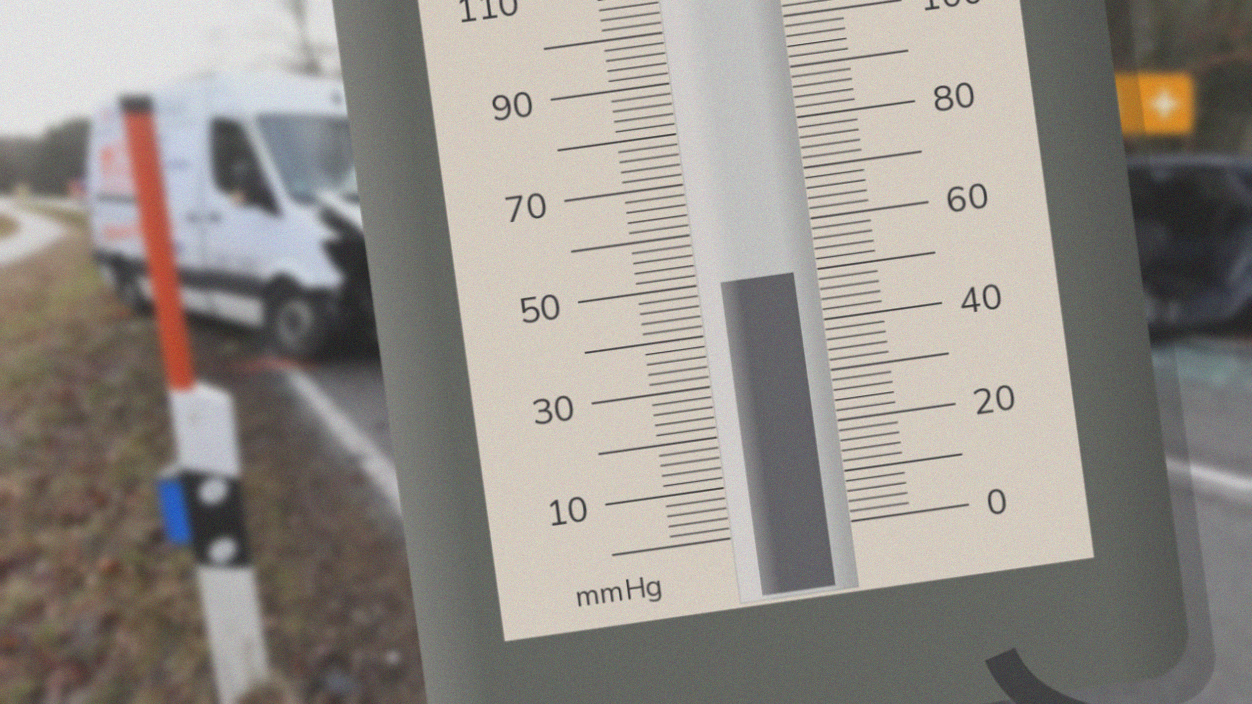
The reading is 50 mmHg
